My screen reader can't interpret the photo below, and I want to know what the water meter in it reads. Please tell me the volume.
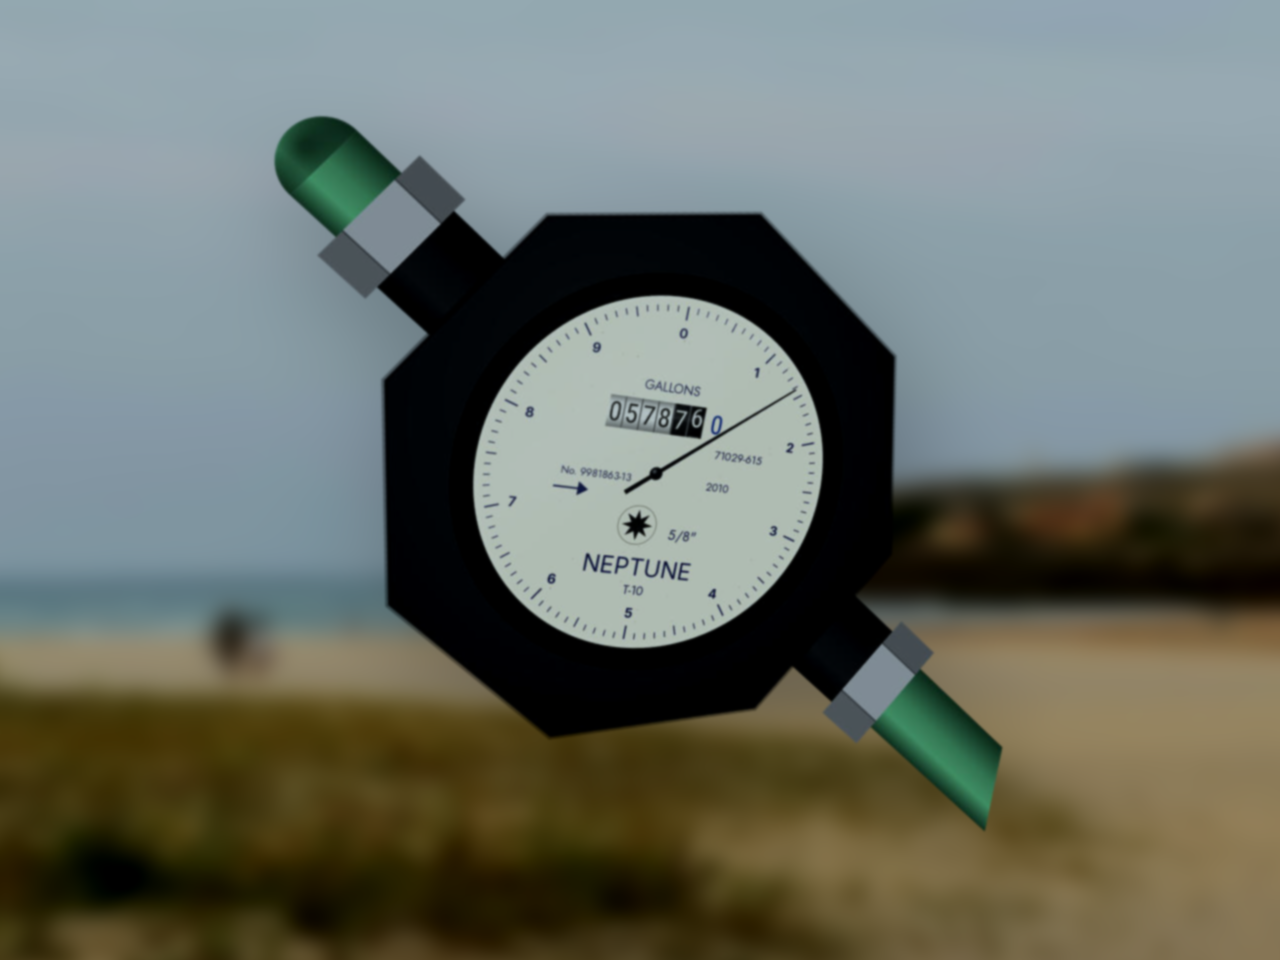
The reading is 578761.4 gal
